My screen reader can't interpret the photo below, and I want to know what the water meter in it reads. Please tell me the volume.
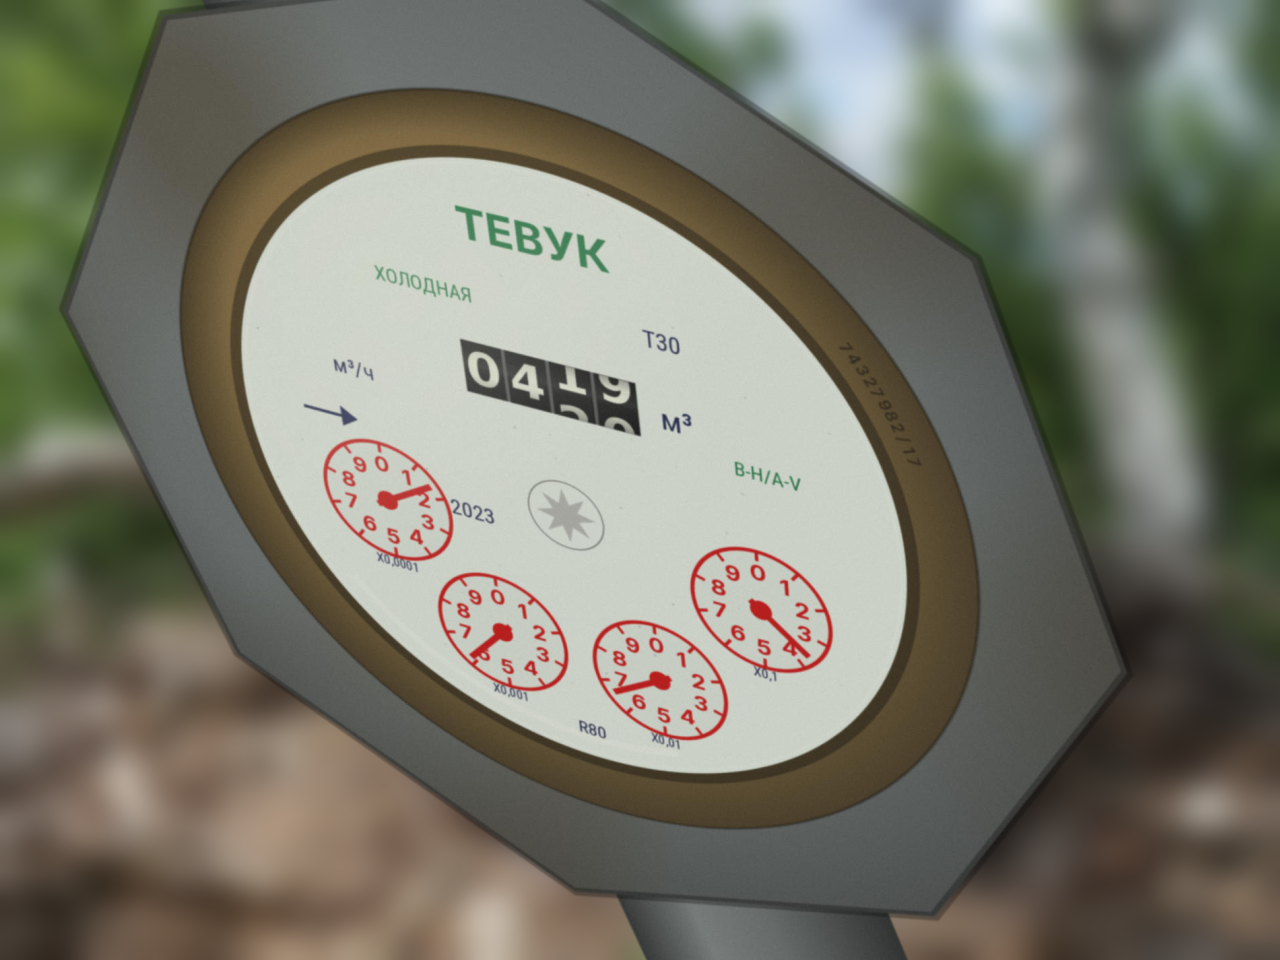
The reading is 419.3661 m³
